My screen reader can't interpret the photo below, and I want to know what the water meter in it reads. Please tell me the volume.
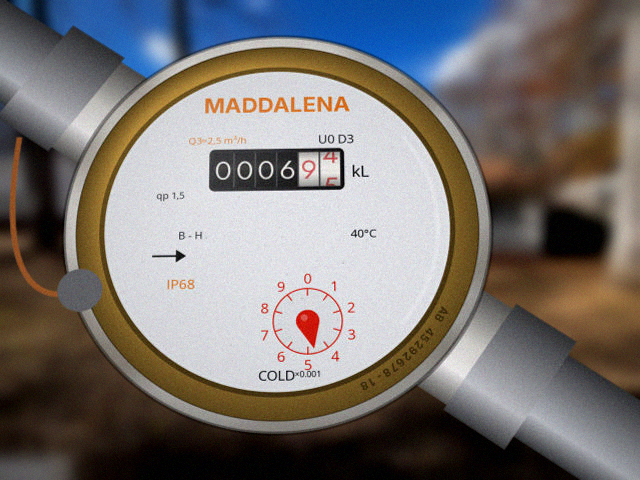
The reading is 6.944 kL
